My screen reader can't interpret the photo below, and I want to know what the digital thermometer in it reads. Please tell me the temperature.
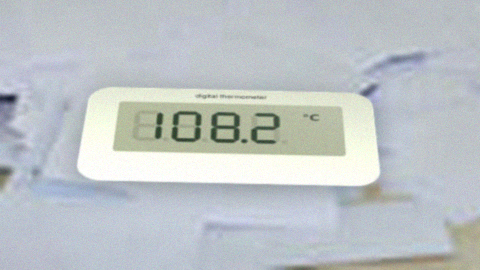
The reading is 108.2 °C
